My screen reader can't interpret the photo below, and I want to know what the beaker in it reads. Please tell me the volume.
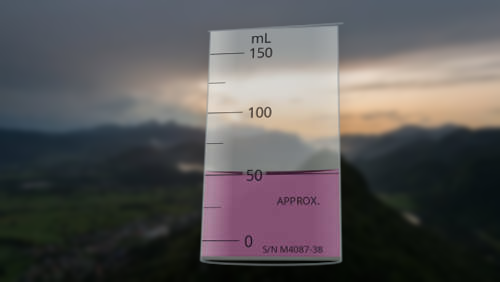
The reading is 50 mL
